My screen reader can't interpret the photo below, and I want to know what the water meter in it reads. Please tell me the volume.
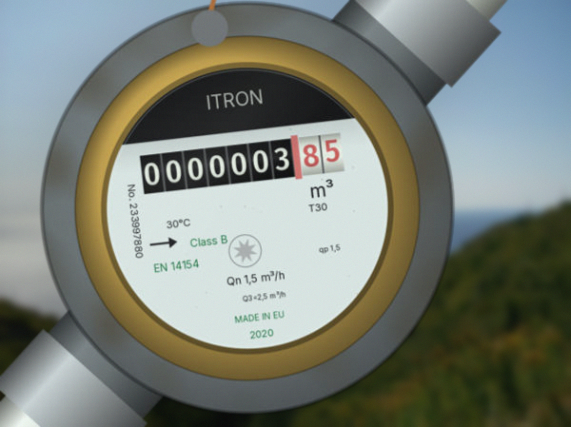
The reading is 3.85 m³
